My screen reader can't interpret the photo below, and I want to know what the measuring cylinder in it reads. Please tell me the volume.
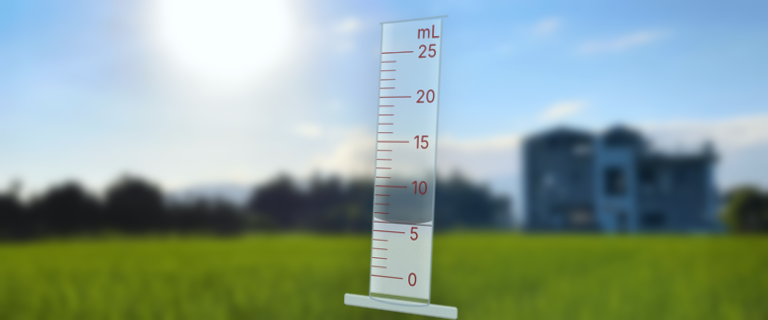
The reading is 6 mL
